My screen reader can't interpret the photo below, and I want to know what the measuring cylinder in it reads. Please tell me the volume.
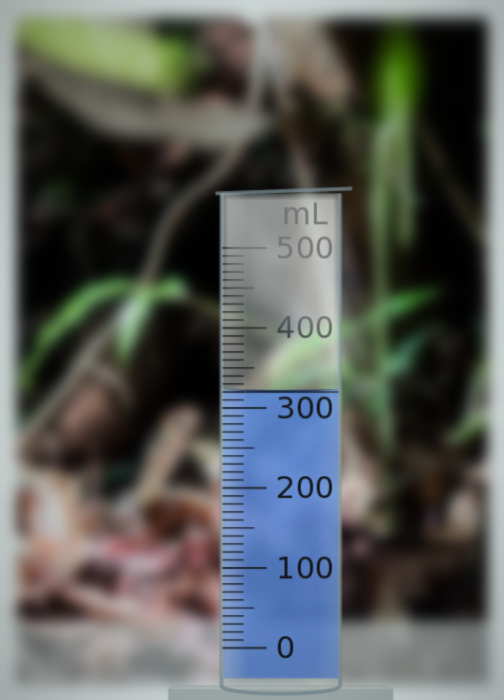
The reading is 320 mL
